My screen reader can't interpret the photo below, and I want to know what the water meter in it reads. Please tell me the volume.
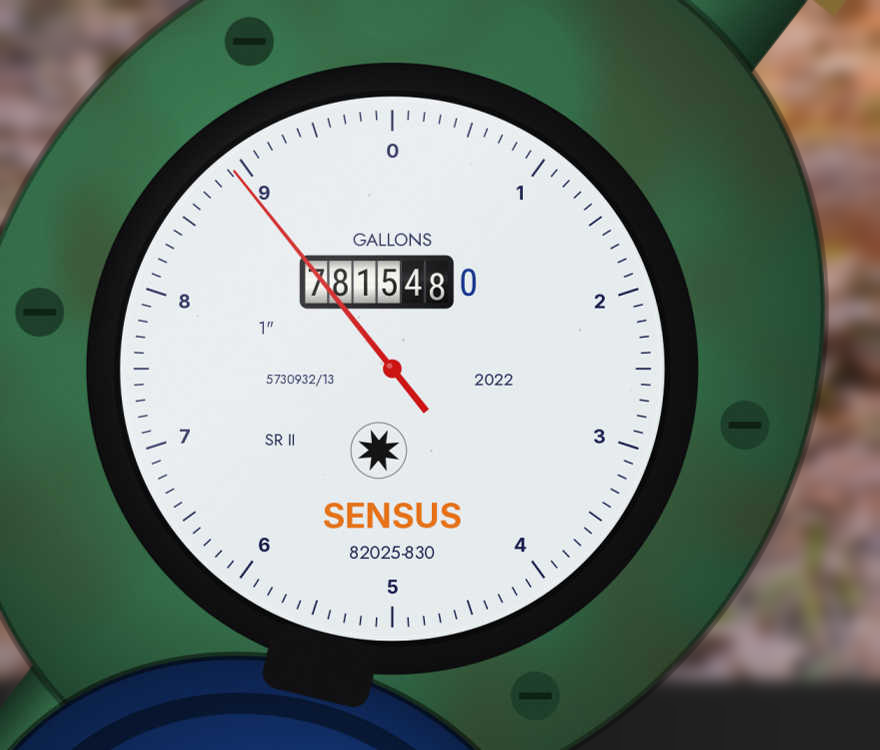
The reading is 7815478.9 gal
